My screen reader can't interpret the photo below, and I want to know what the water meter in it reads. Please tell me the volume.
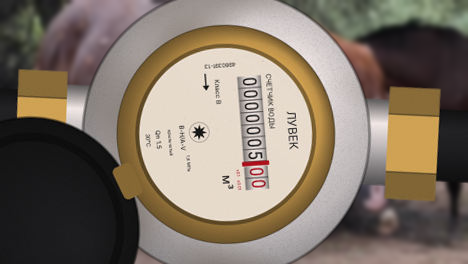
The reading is 5.00 m³
